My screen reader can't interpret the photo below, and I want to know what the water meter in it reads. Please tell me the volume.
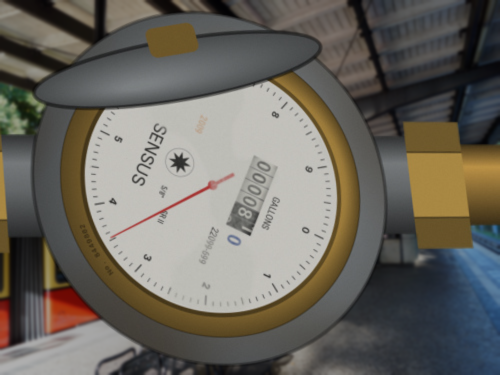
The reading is 813.5 gal
